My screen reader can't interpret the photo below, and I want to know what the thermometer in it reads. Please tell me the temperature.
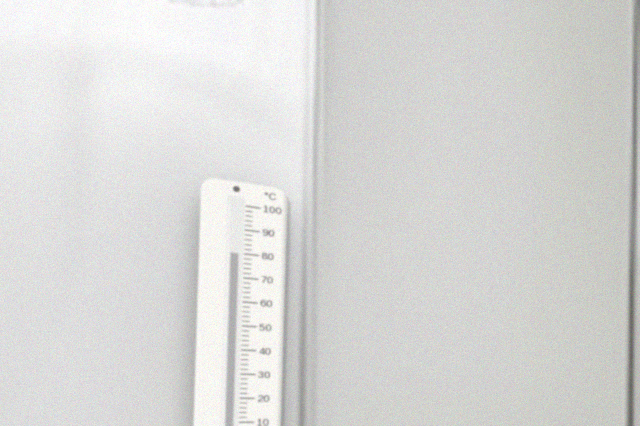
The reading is 80 °C
